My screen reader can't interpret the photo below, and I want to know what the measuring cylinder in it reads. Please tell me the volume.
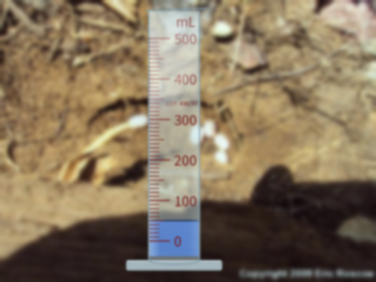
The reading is 50 mL
